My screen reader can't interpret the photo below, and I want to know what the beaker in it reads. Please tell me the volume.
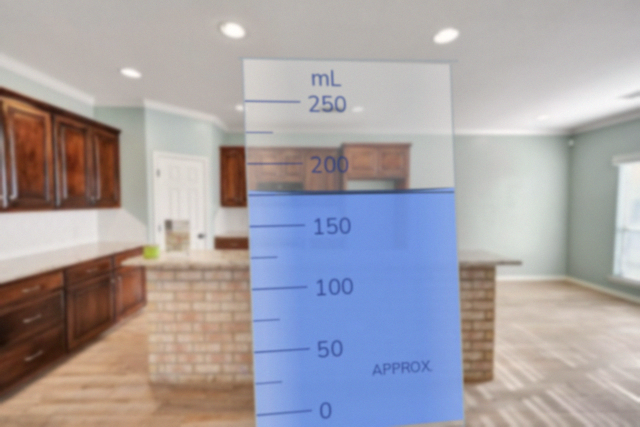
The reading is 175 mL
